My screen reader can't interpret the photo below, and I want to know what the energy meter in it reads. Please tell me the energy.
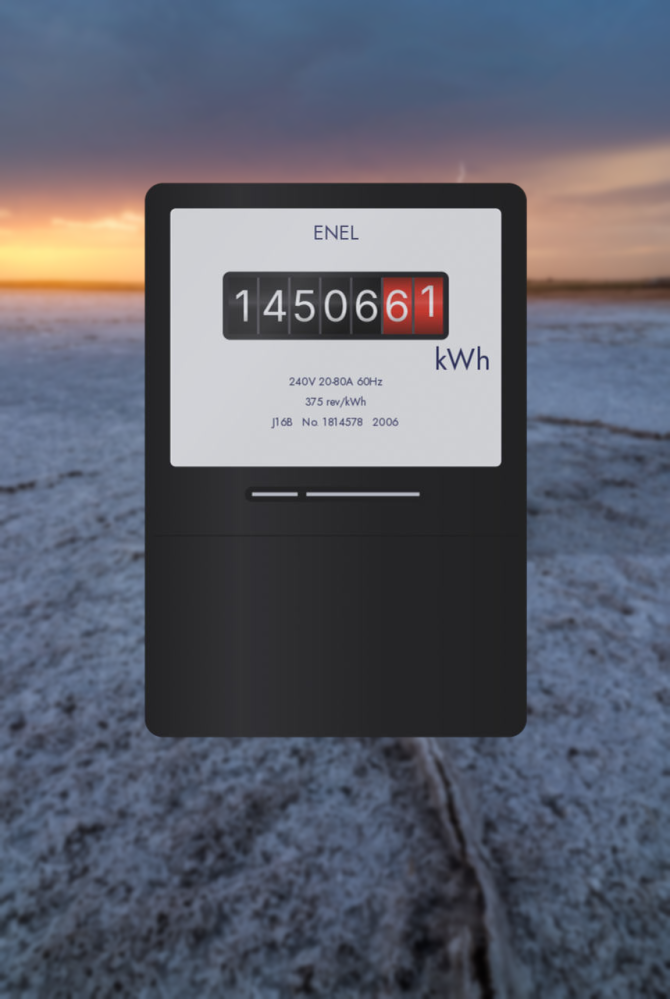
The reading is 14506.61 kWh
